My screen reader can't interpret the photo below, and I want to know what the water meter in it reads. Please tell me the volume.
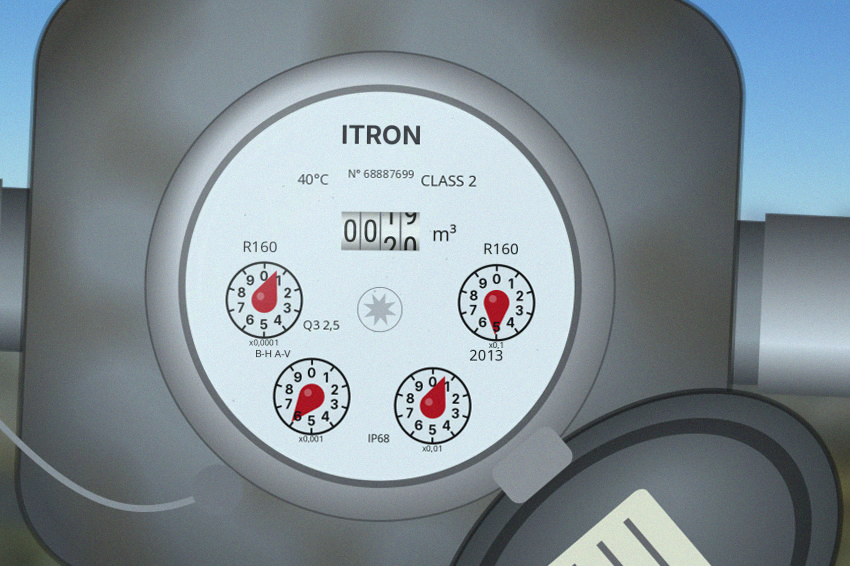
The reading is 19.5060 m³
